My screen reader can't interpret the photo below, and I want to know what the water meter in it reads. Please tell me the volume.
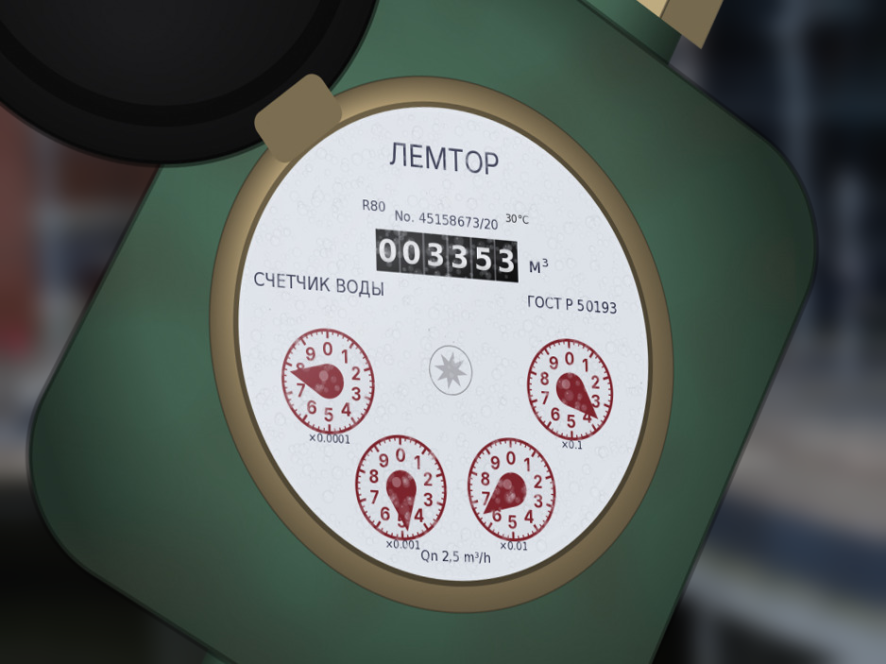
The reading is 3353.3647 m³
